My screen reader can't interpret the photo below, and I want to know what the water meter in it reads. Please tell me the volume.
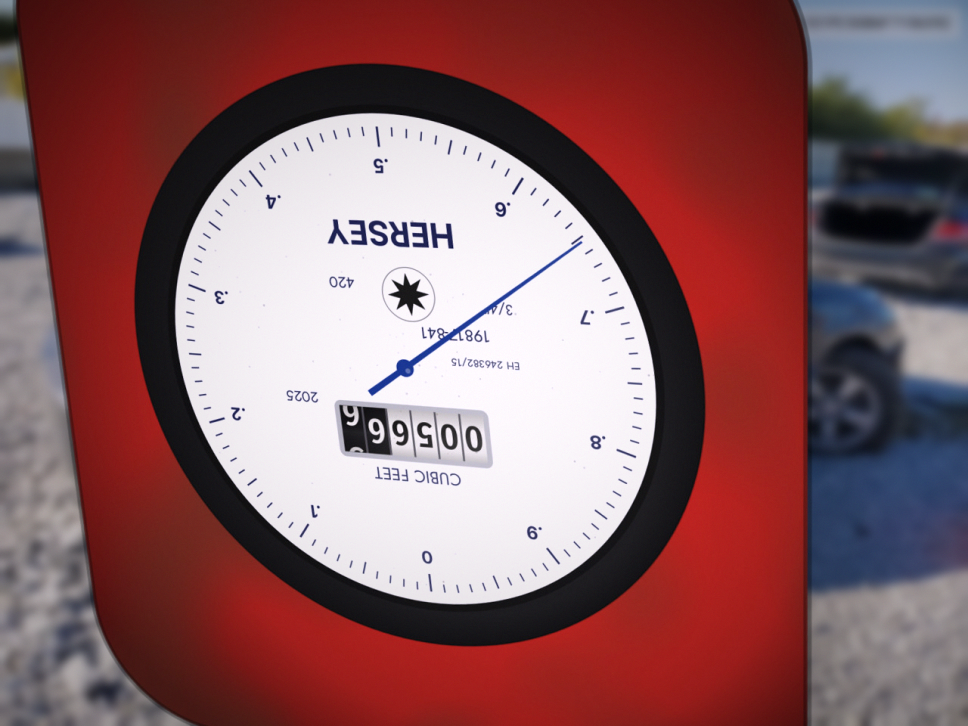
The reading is 5665.65 ft³
